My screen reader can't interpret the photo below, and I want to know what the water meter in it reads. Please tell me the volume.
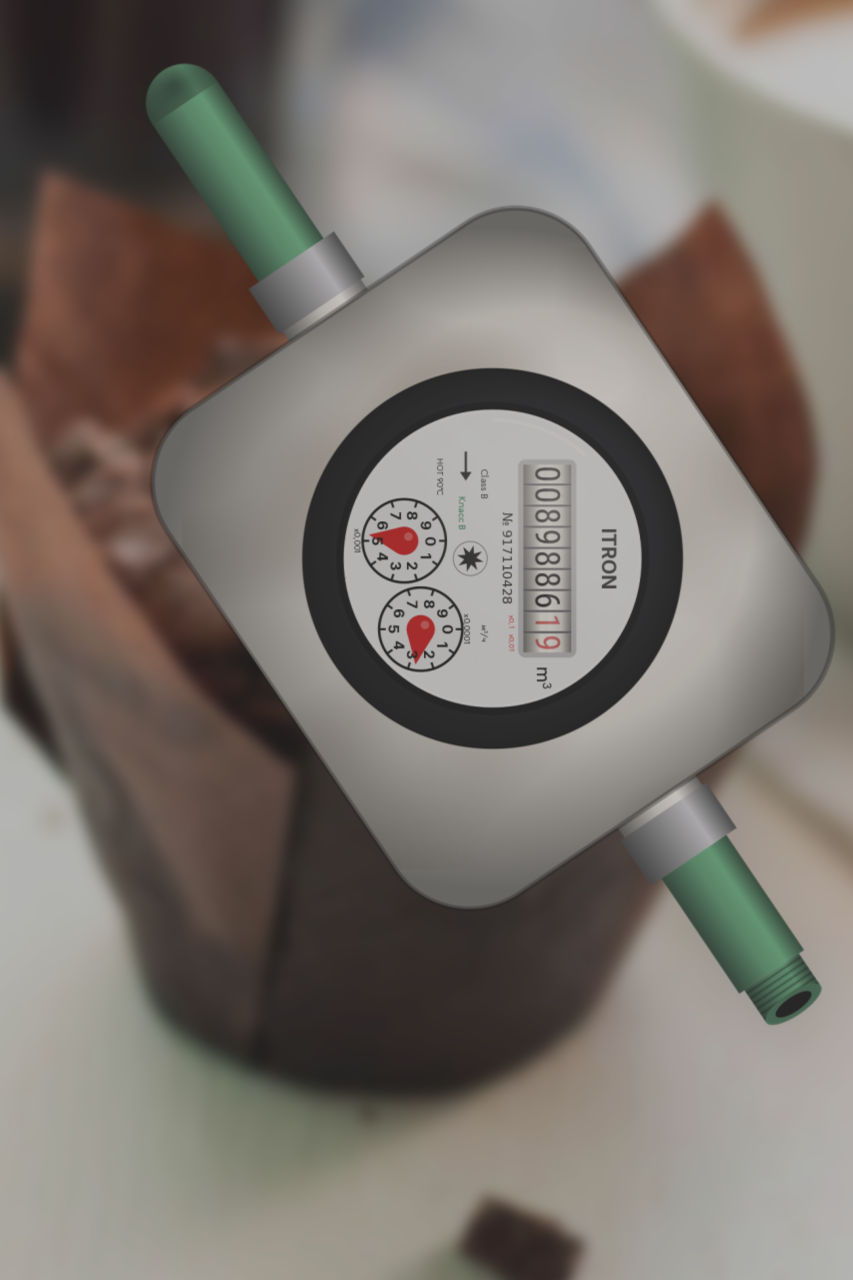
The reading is 89886.1952 m³
